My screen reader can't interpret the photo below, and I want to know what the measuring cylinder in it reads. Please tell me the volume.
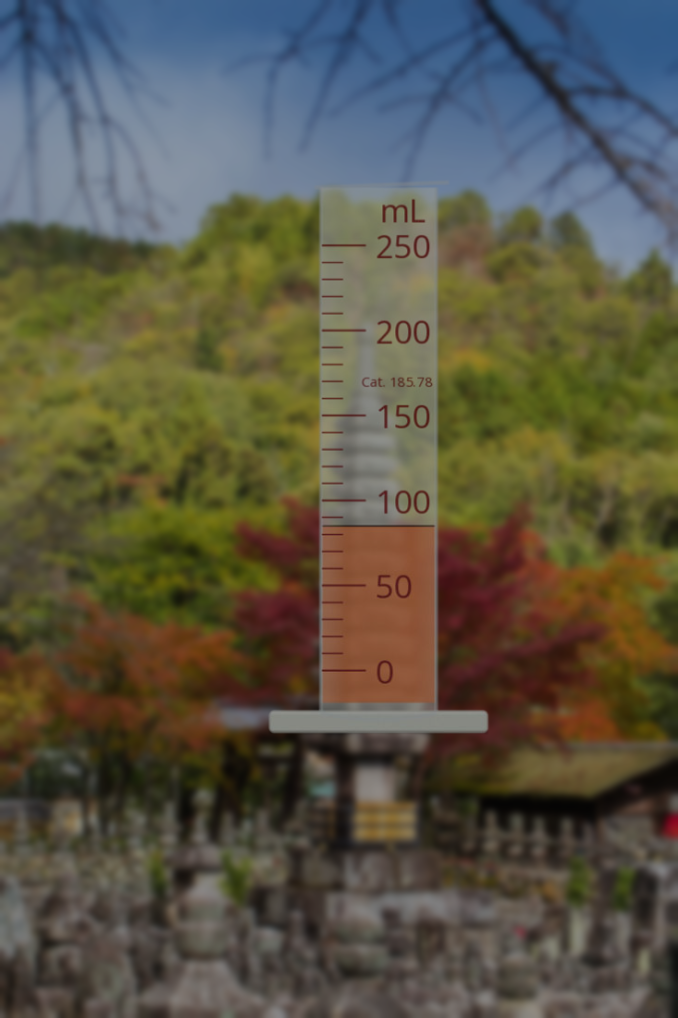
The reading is 85 mL
